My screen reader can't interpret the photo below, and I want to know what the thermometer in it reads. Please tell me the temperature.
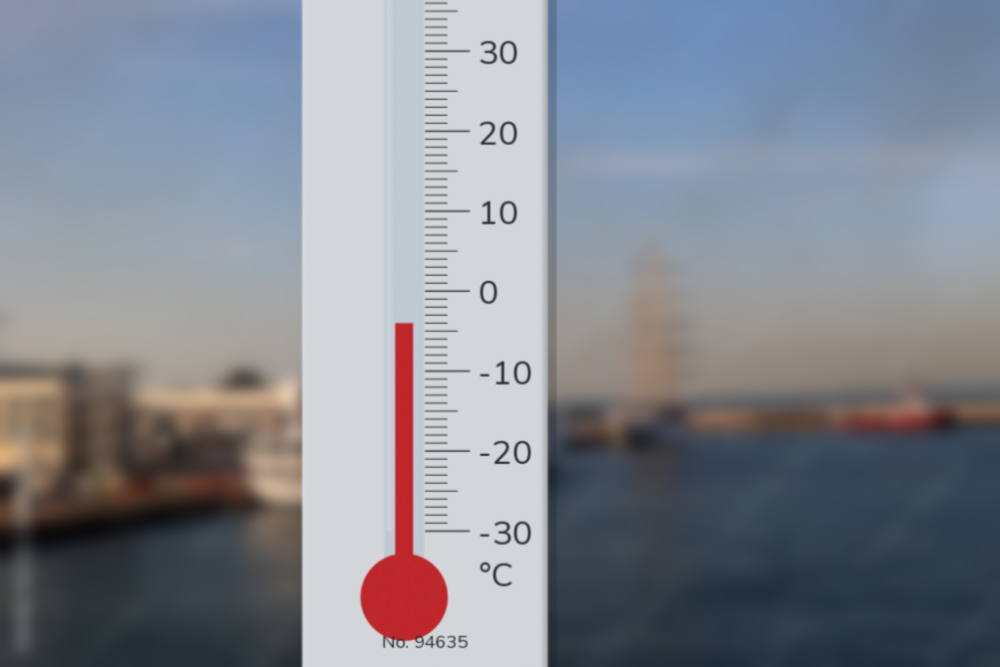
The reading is -4 °C
